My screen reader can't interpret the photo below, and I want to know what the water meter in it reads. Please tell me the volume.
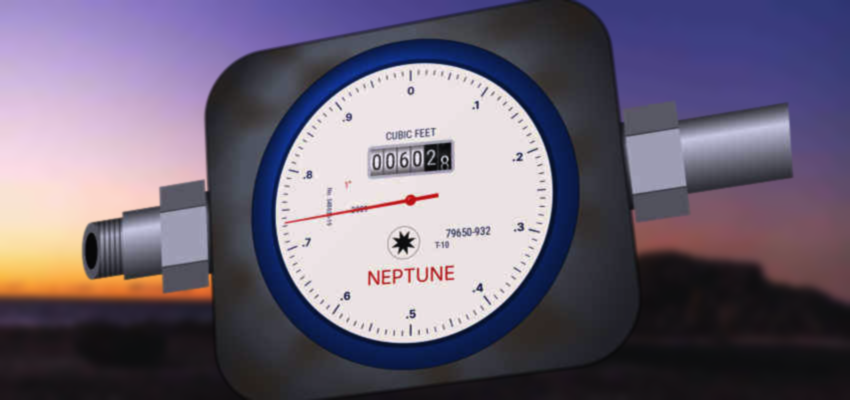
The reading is 6027.73 ft³
